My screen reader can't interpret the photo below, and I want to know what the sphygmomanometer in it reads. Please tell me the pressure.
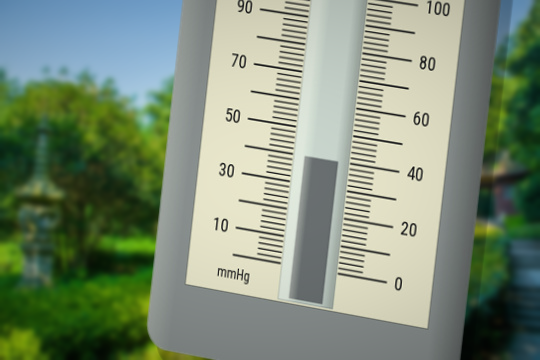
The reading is 40 mmHg
